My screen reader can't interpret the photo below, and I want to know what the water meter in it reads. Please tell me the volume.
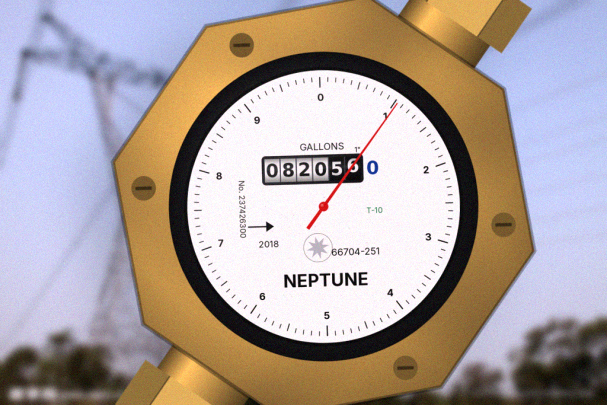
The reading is 820561.0 gal
